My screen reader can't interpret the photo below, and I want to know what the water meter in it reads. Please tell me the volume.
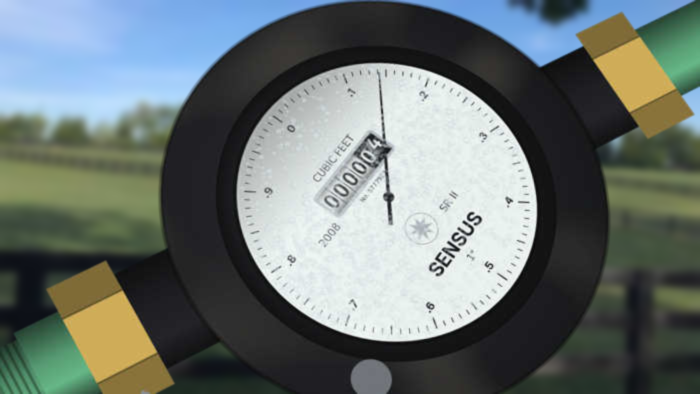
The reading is 4.14 ft³
